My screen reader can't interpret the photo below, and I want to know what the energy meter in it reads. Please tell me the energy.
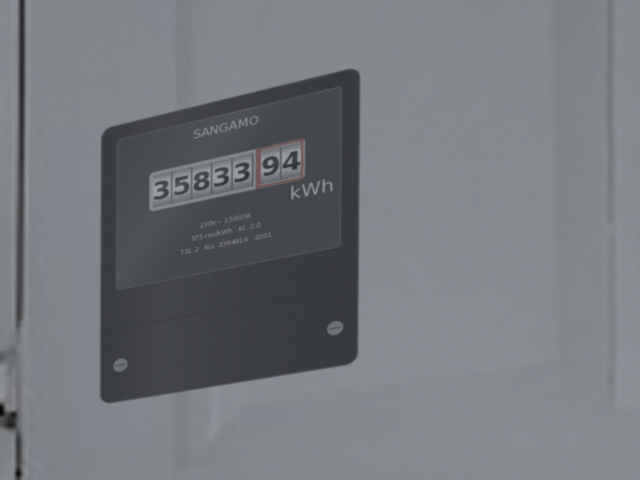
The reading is 35833.94 kWh
